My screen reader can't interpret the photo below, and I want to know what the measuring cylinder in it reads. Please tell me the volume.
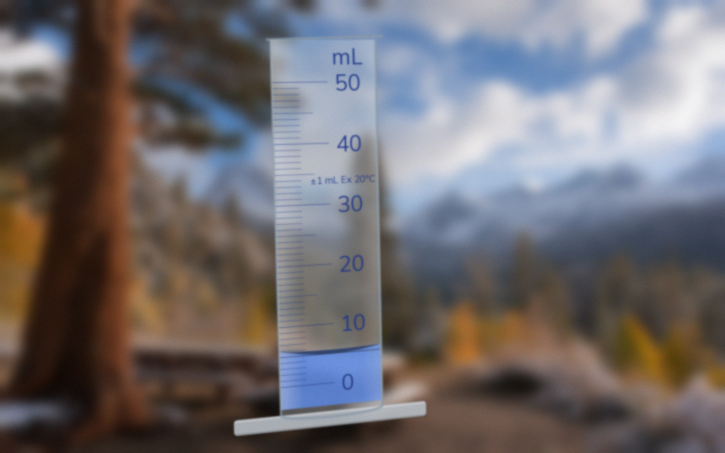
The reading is 5 mL
